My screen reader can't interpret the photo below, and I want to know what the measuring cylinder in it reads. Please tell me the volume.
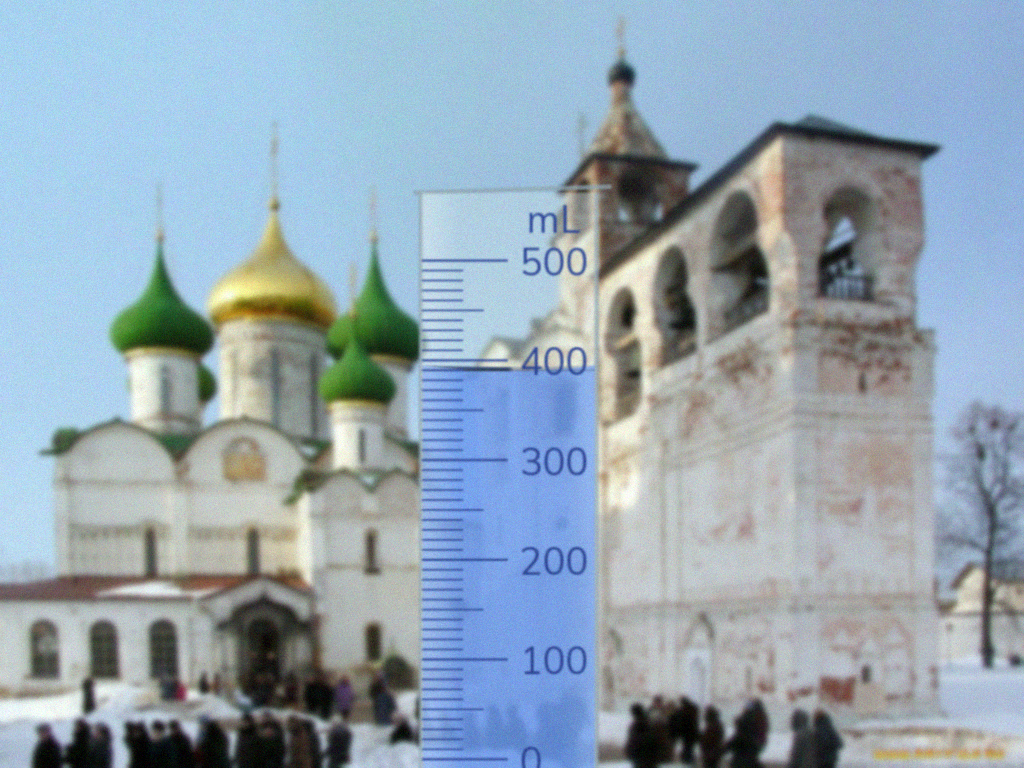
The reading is 390 mL
